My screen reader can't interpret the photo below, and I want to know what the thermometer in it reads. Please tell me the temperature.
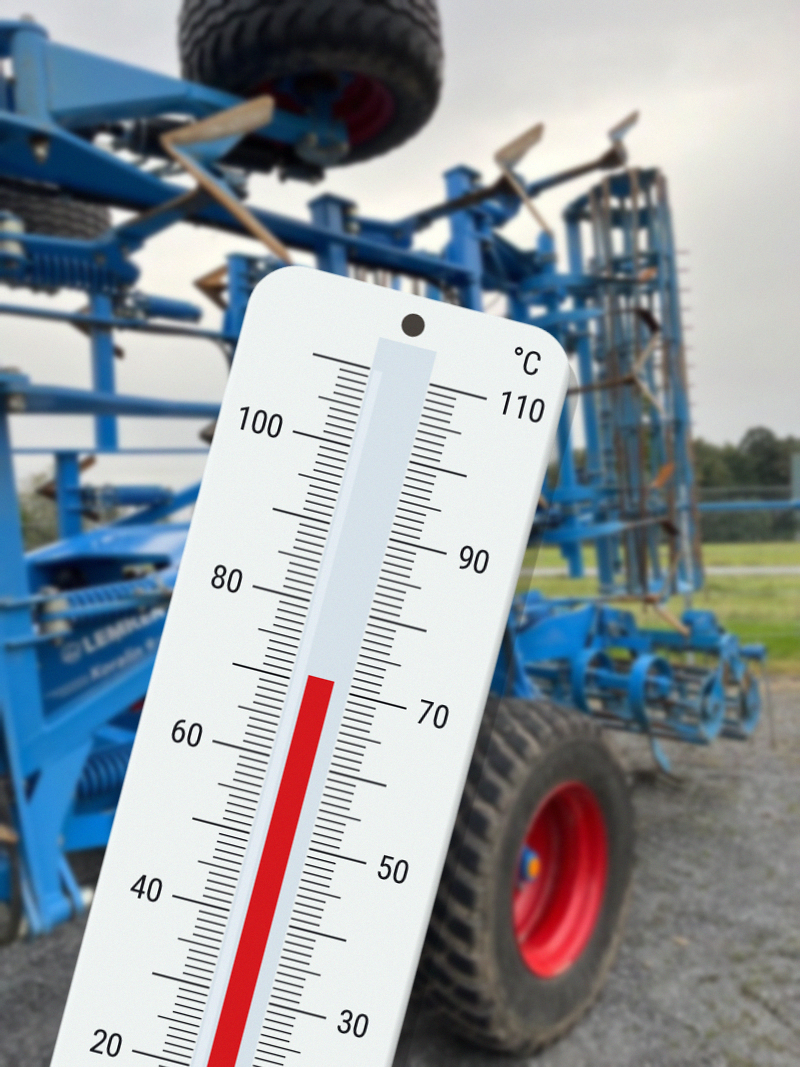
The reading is 71 °C
